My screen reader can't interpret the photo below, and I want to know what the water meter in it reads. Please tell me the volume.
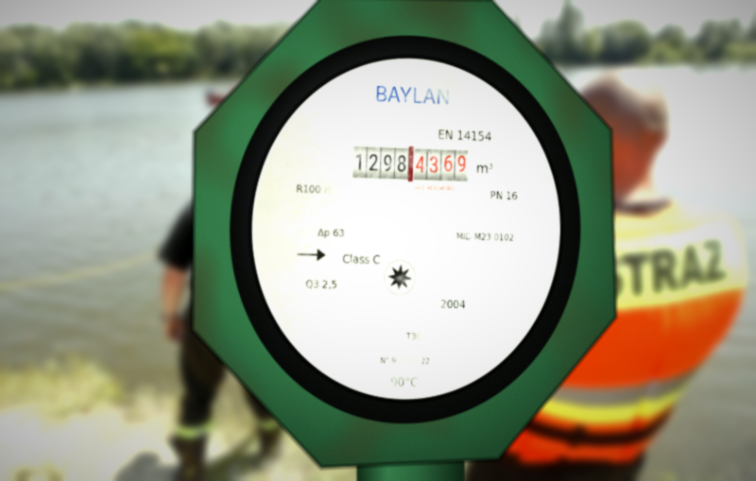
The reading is 1298.4369 m³
